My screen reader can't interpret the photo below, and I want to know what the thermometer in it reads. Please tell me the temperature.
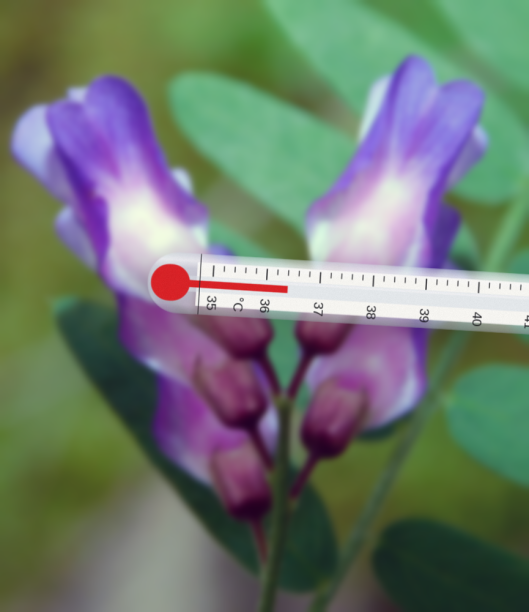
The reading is 36.4 °C
